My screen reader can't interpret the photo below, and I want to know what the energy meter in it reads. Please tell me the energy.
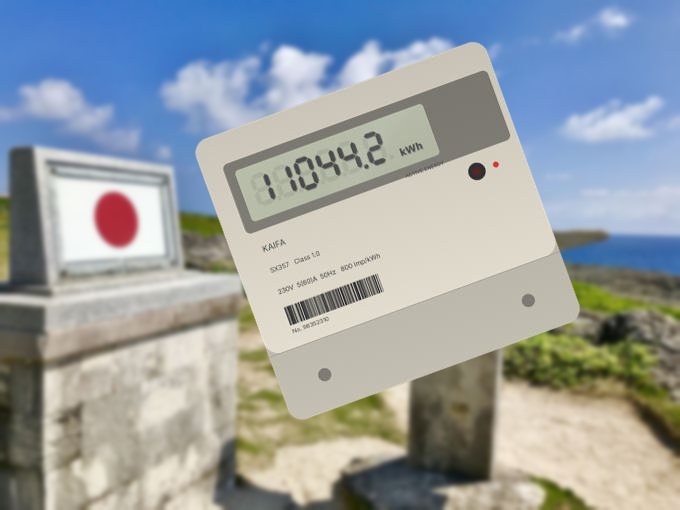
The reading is 11044.2 kWh
